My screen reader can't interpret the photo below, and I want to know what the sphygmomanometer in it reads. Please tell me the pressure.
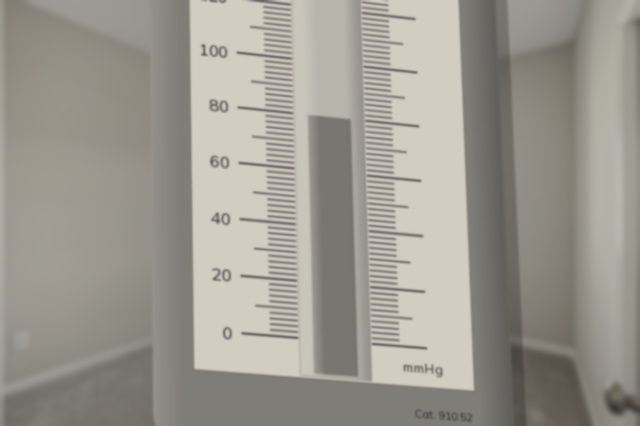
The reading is 80 mmHg
